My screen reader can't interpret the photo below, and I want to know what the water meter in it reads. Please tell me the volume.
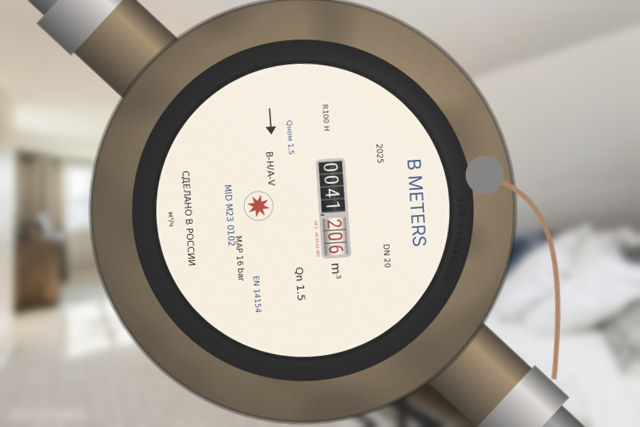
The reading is 41.206 m³
